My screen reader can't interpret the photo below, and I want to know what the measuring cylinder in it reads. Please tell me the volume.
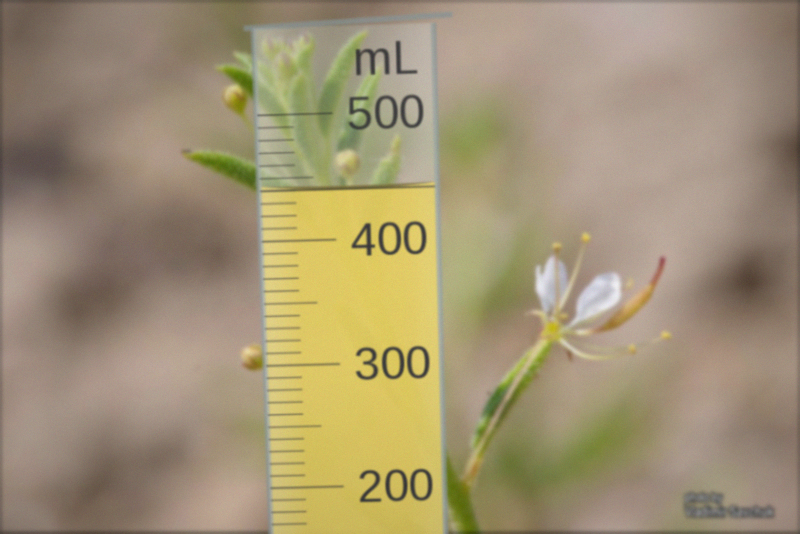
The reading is 440 mL
